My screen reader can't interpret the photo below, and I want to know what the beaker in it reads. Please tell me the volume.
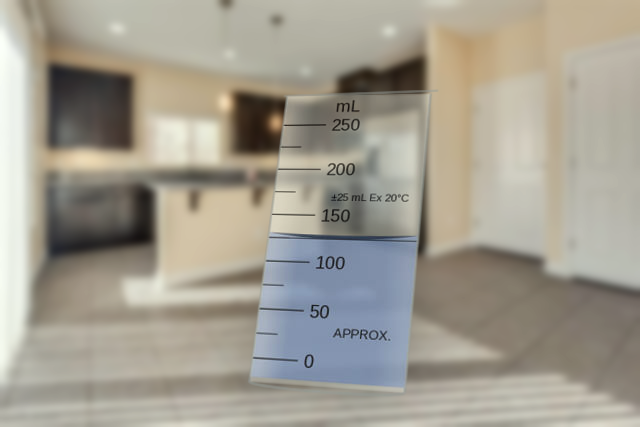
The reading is 125 mL
